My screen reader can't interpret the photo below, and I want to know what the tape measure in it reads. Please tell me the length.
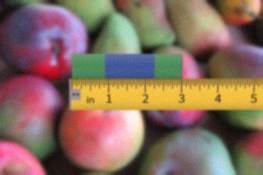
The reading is 3 in
